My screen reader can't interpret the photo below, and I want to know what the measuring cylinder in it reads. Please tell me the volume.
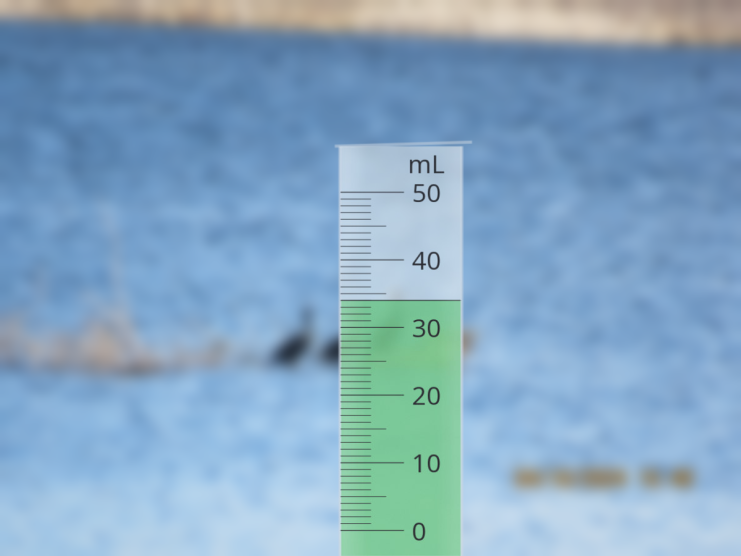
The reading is 34 mL
